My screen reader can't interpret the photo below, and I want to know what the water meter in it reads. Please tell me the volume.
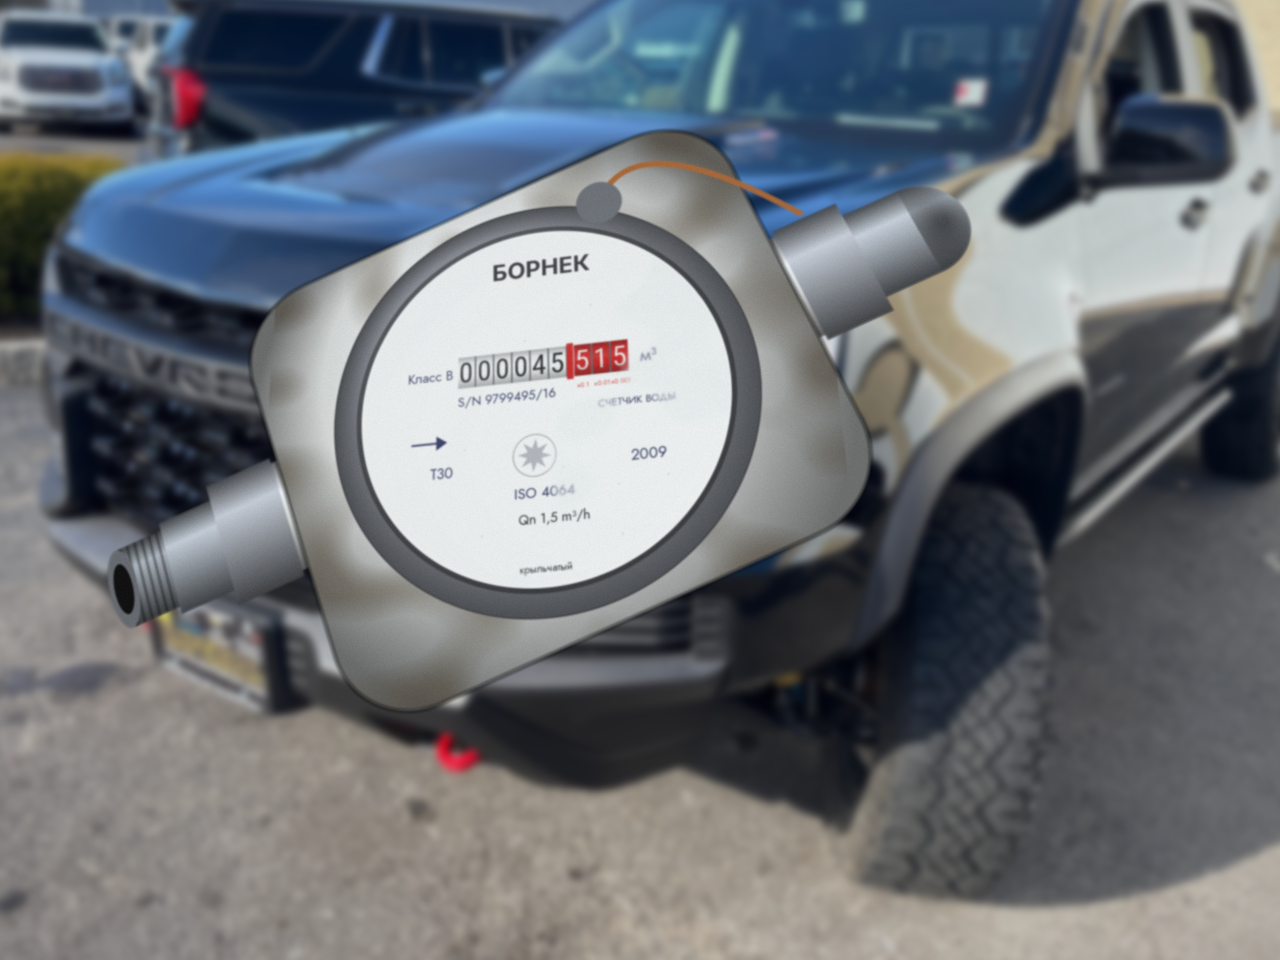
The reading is 45.515 m³
